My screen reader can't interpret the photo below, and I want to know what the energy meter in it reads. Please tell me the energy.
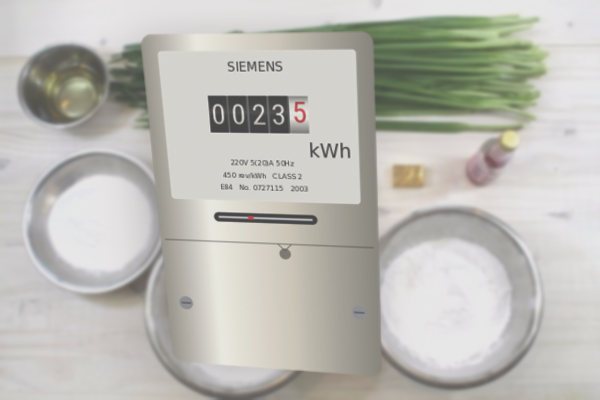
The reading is 23.5 kWh
